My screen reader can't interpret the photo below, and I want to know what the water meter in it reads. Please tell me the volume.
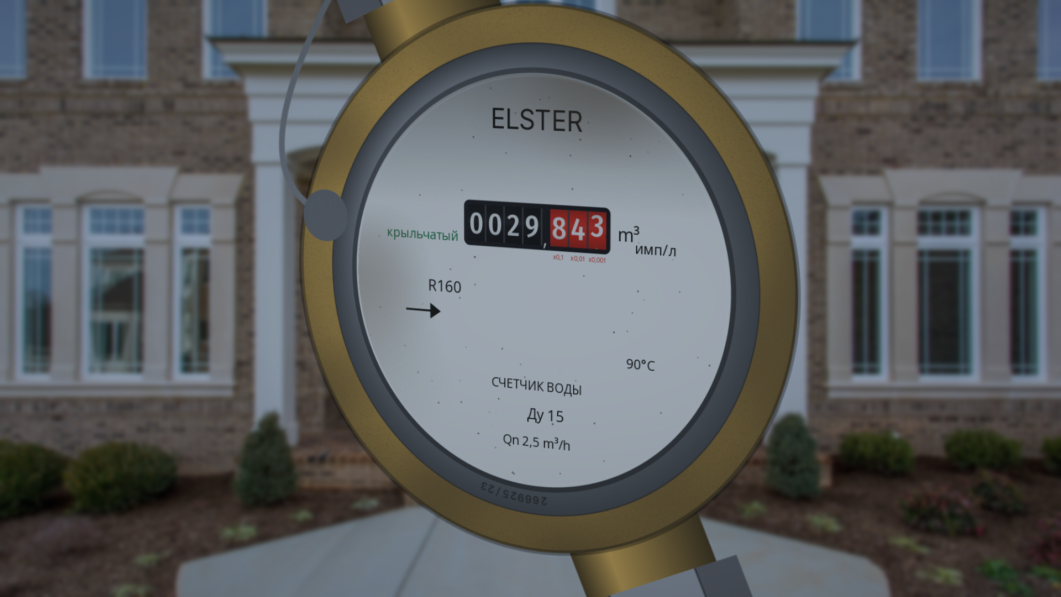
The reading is 29.843 m³
